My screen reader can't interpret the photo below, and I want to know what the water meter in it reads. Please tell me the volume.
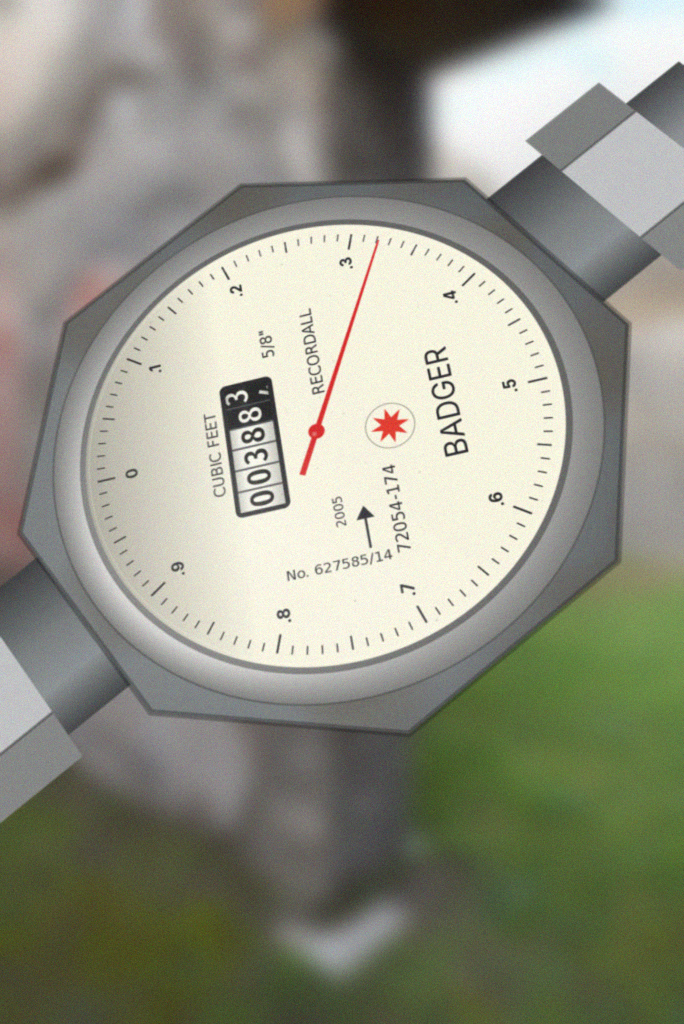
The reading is 3883.32 ft³
